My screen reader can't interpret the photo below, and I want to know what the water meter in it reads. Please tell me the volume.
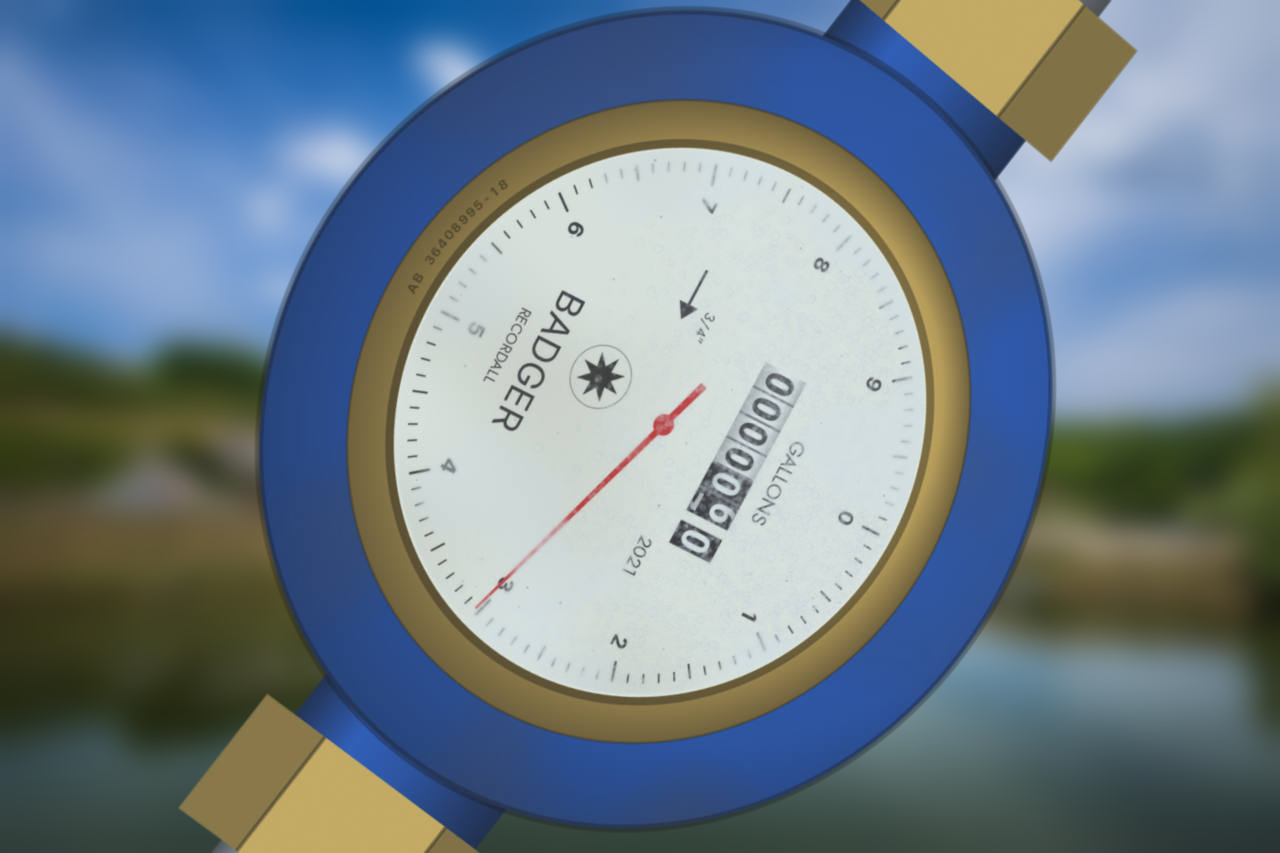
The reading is 63.0 gal
